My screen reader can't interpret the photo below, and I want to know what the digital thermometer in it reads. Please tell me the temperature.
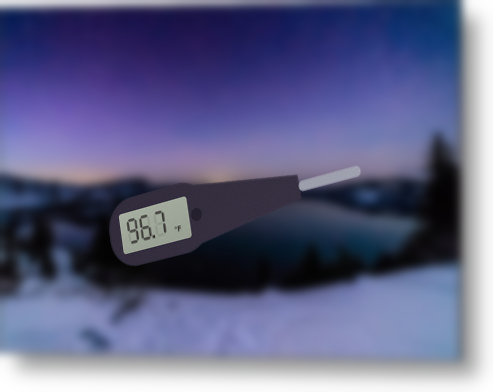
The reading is 96.7 °F
